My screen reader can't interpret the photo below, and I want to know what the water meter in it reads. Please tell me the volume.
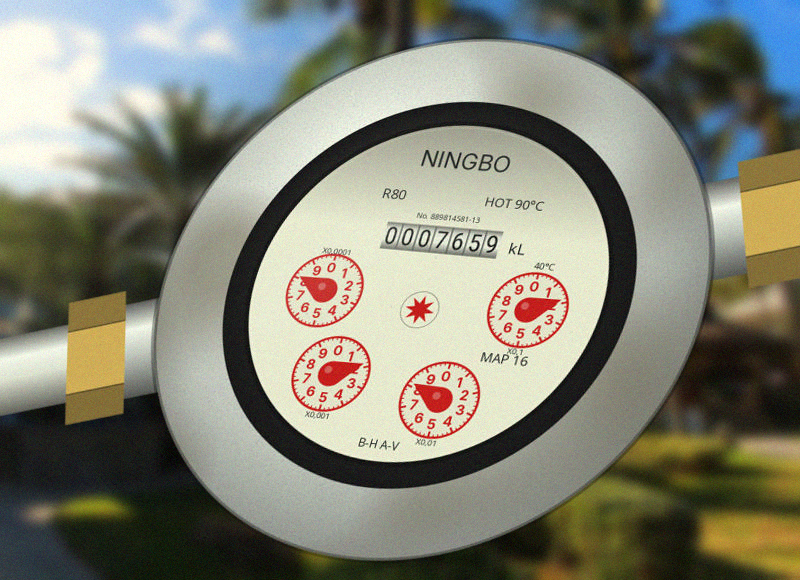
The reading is 7659.1818 kL
